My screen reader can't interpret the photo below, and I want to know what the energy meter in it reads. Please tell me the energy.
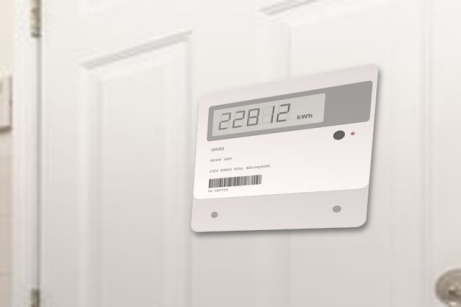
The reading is 22812 kWh
